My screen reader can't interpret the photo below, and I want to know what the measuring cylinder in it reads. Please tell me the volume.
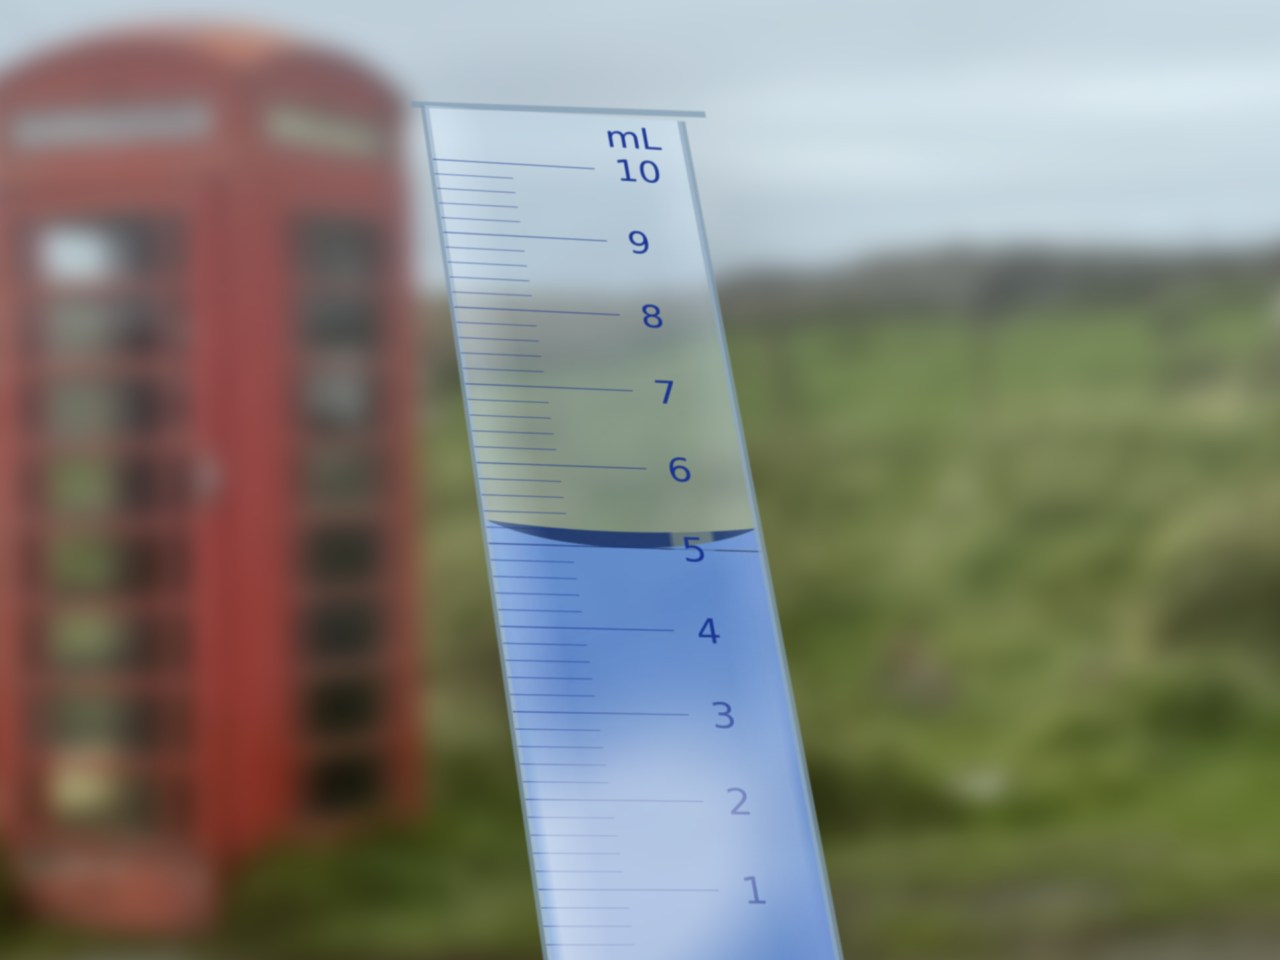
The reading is 5 mL
